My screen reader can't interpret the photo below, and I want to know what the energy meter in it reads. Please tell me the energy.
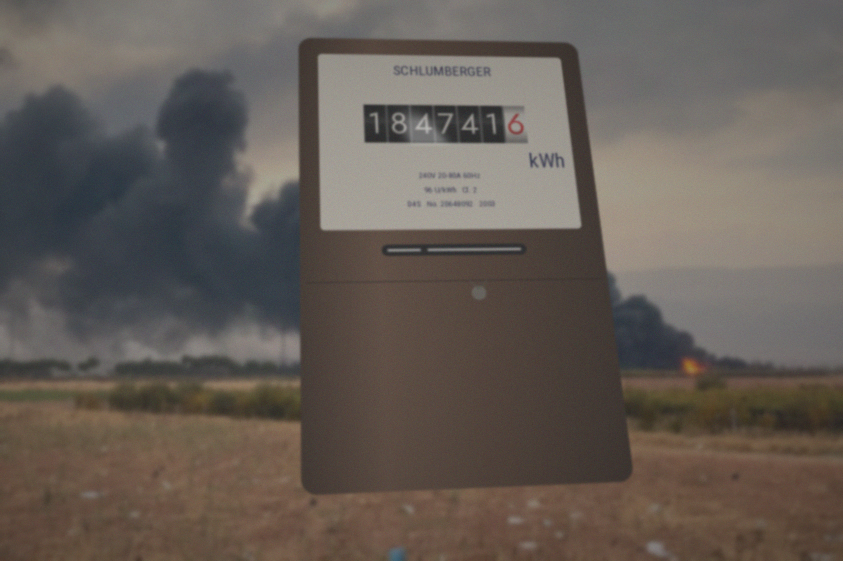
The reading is 184741.6 kWh
